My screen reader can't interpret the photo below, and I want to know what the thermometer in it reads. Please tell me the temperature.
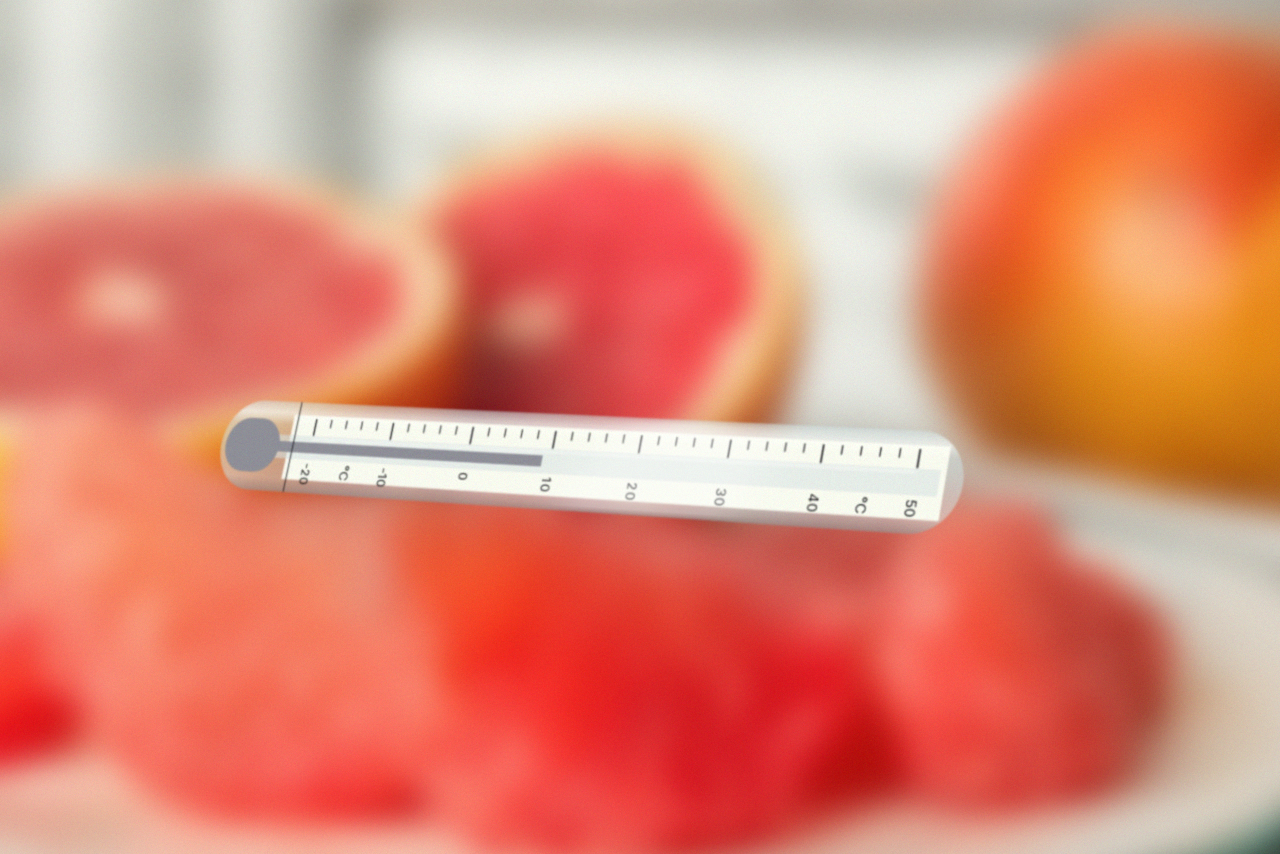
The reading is 9 °C
